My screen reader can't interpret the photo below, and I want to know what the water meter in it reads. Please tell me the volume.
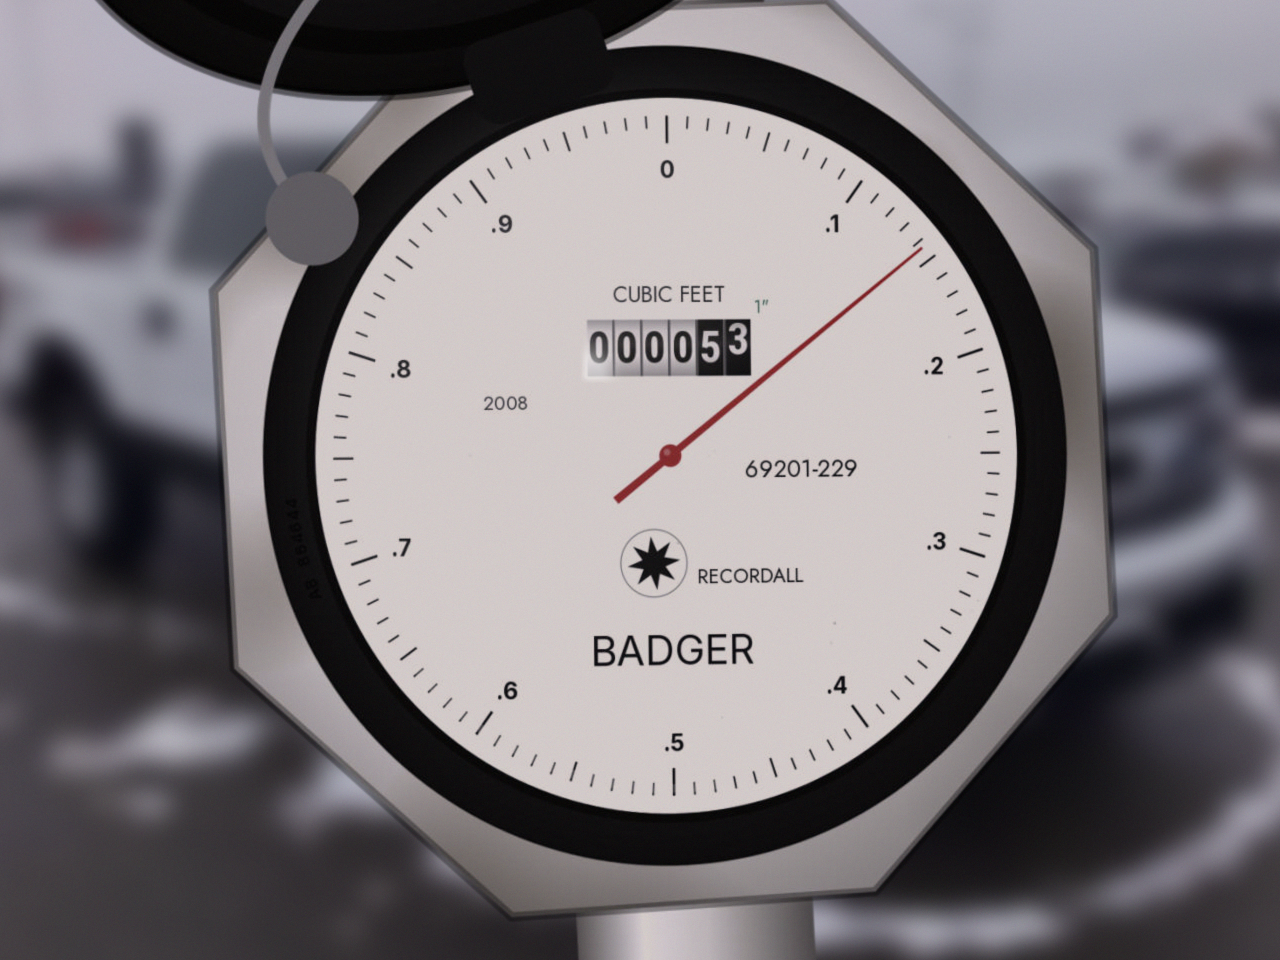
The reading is 53.14 ft³
